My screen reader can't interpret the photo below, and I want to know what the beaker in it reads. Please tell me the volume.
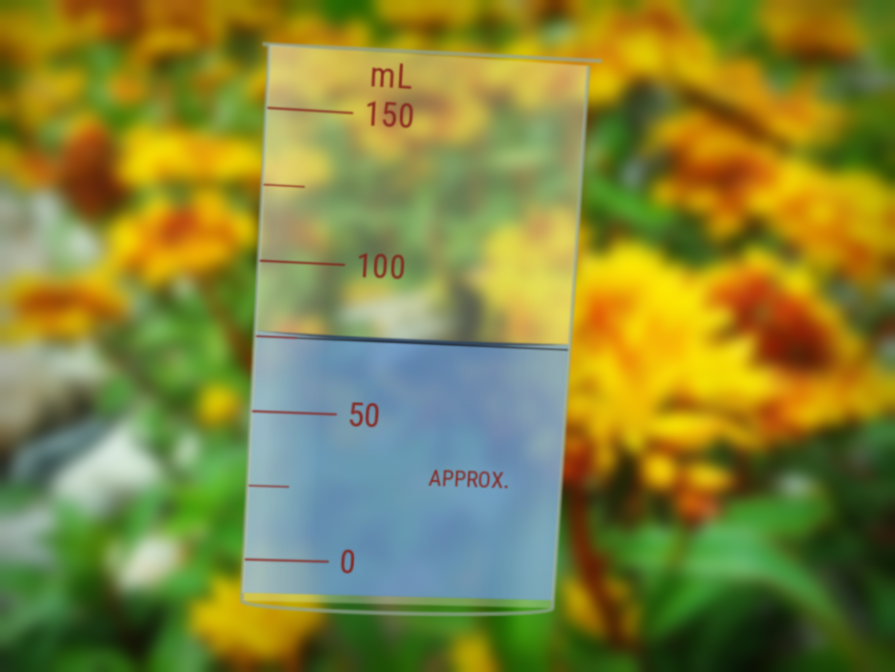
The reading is 75 mL
